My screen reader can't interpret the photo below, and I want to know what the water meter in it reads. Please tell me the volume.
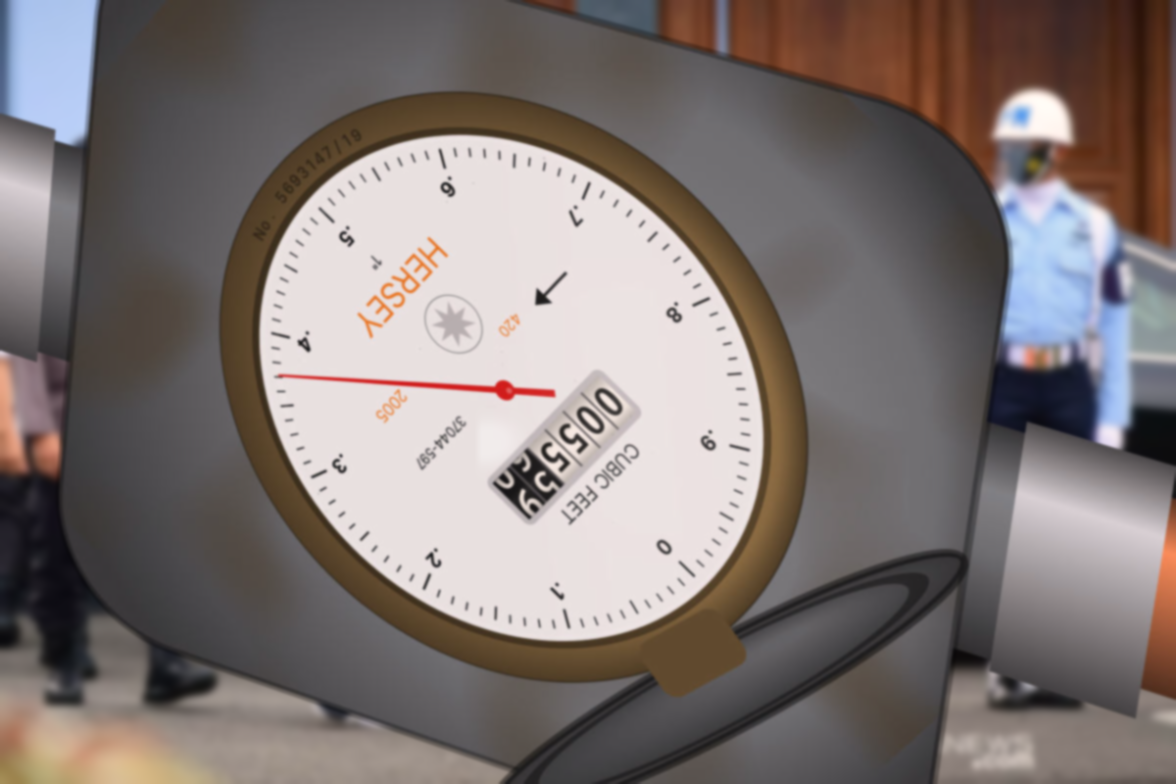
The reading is 5559.37 ft³
